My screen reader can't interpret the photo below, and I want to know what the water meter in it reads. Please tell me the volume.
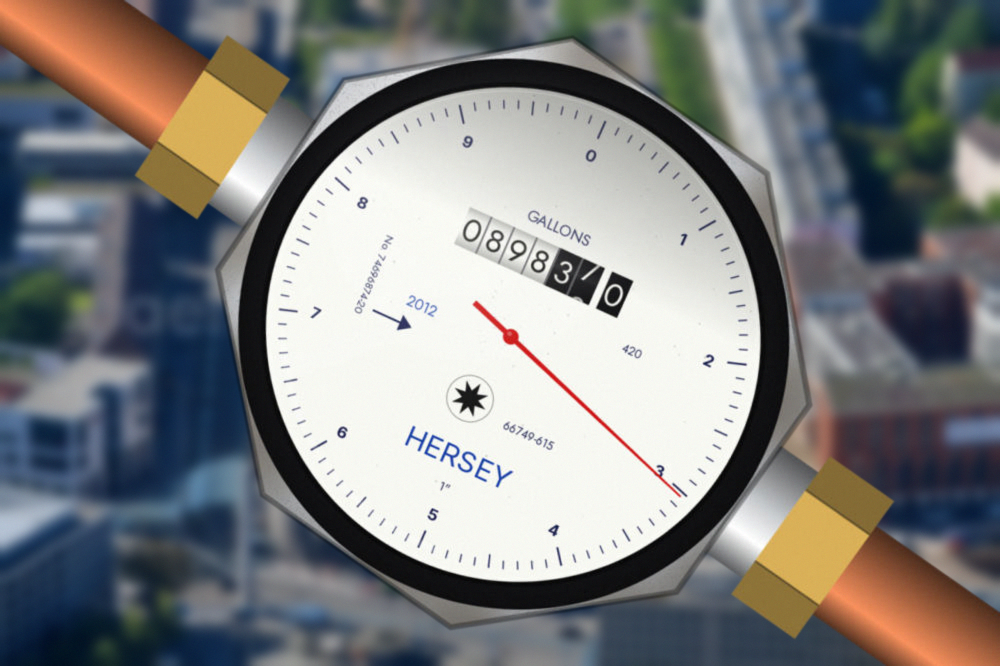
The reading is 898373.0 gal
